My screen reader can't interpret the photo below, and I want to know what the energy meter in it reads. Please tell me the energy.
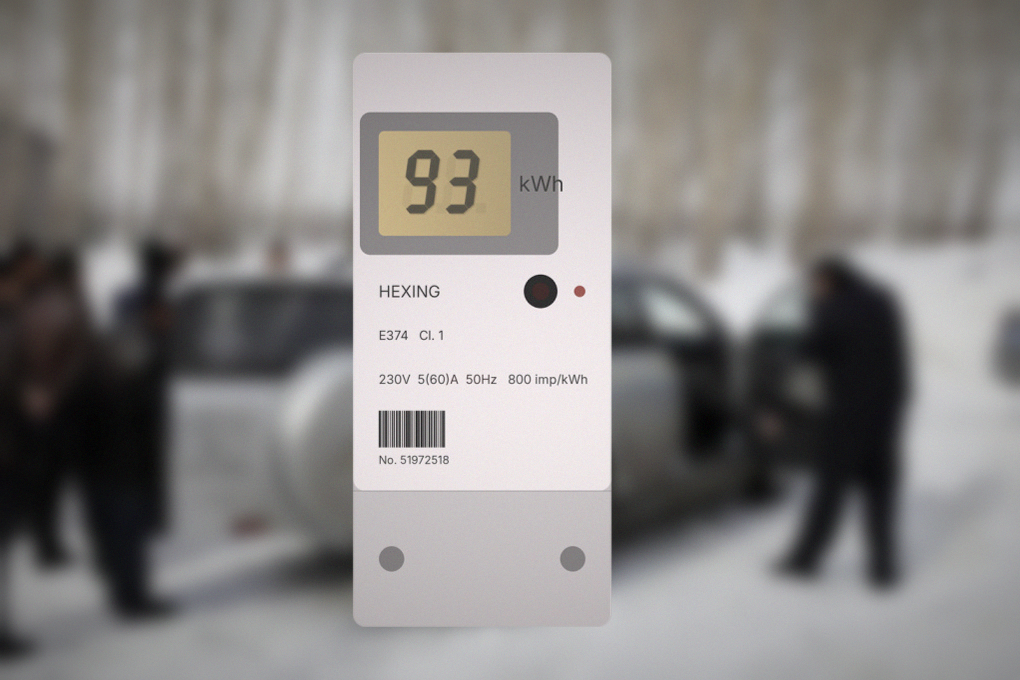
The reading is 93 kWh
